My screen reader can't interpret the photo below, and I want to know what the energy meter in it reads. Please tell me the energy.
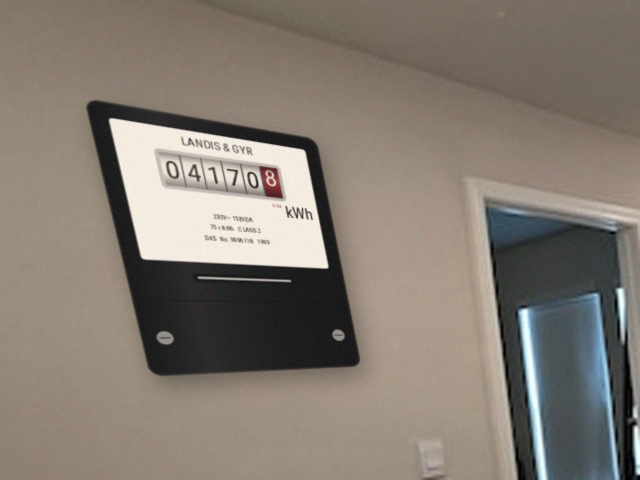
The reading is 4170.8 kWh
